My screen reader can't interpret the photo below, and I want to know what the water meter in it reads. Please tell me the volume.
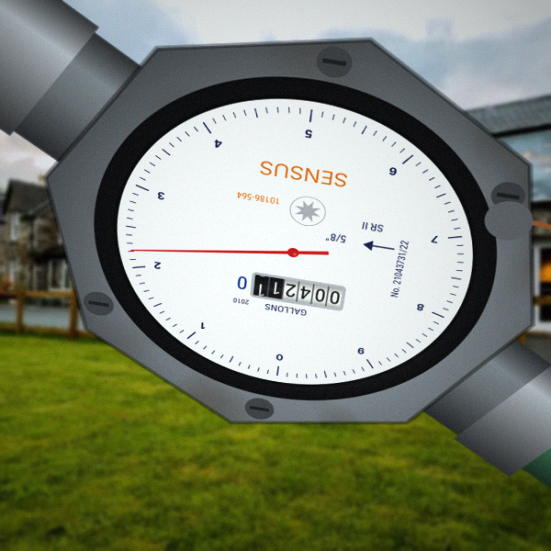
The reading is 42112.2 gal
